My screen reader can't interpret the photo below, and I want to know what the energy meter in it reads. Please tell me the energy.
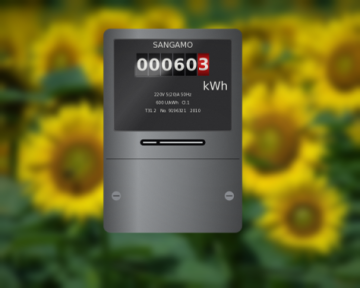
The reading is 60.3 kWh
